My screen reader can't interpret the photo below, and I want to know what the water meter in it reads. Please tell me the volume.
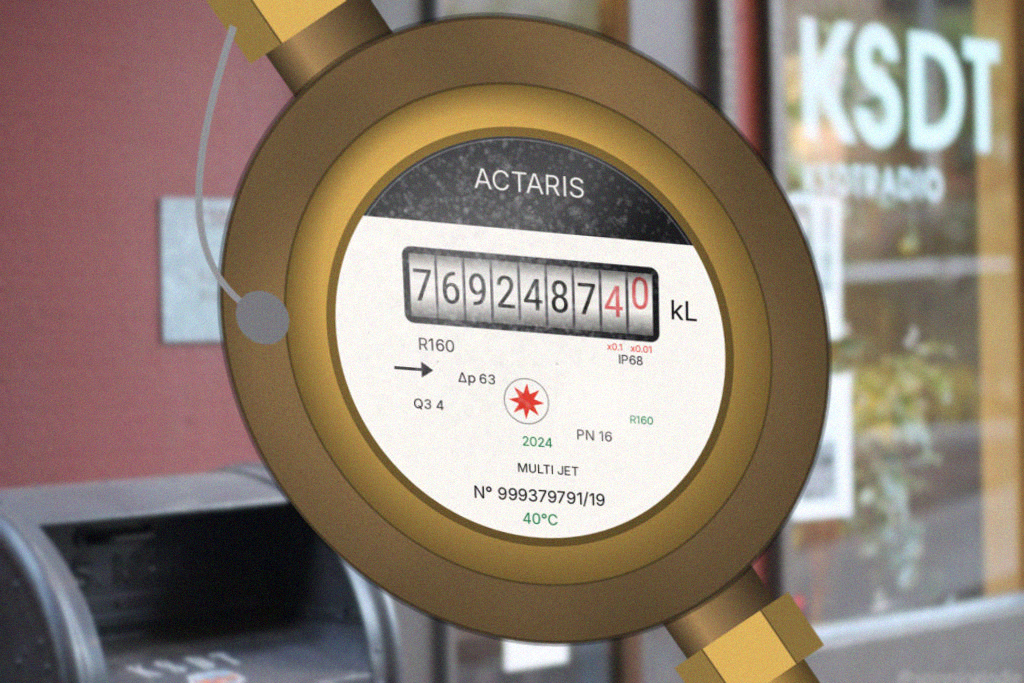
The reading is 7692487.40 kL
